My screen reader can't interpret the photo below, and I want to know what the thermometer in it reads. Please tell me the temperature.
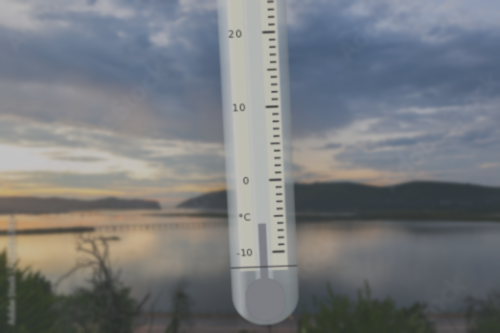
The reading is -6 °C
